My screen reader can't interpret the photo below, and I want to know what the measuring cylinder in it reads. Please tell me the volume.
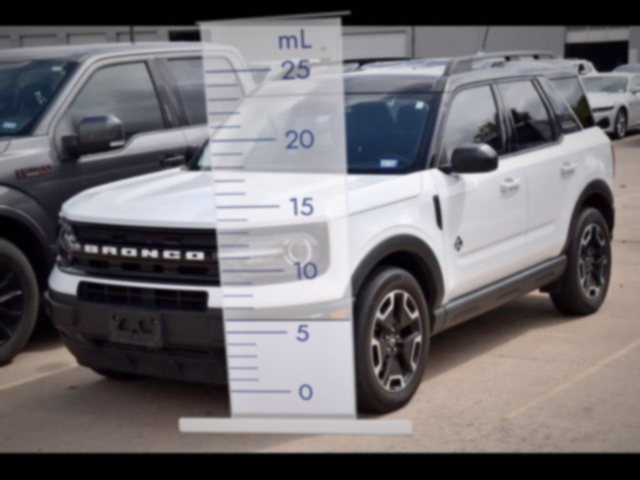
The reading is 6 mL
